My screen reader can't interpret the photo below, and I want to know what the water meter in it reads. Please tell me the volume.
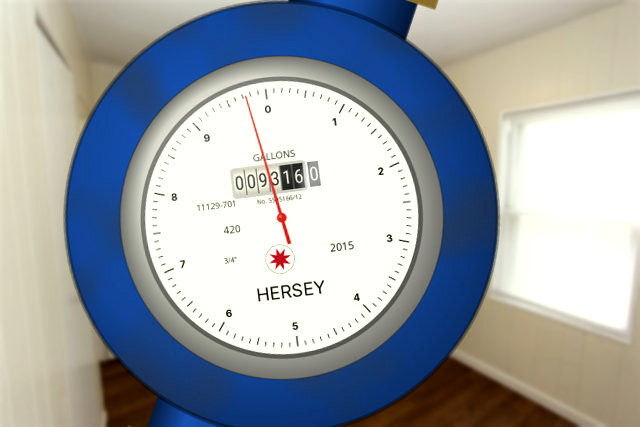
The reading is 93159.7 gal
